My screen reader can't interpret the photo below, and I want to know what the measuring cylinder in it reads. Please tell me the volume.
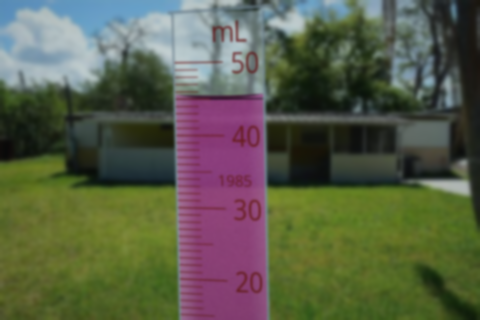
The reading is 45 mL
